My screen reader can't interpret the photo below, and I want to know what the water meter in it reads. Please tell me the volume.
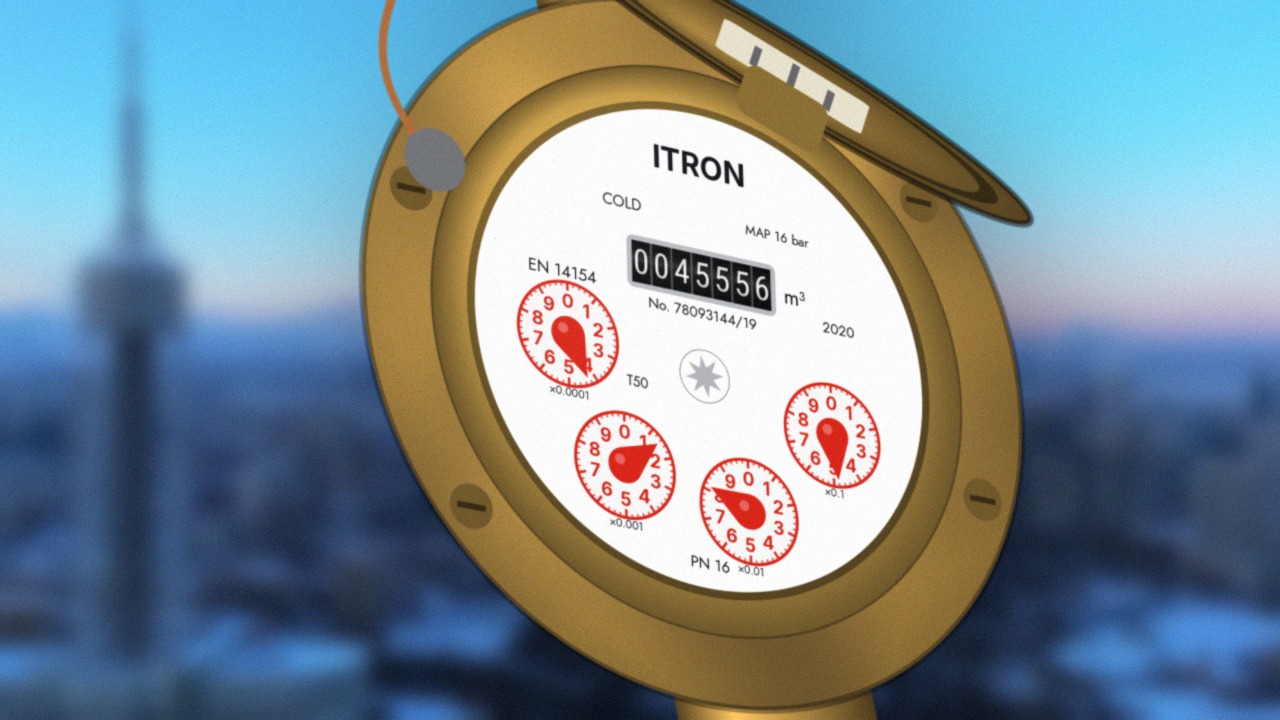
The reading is 45556.4814 m³
